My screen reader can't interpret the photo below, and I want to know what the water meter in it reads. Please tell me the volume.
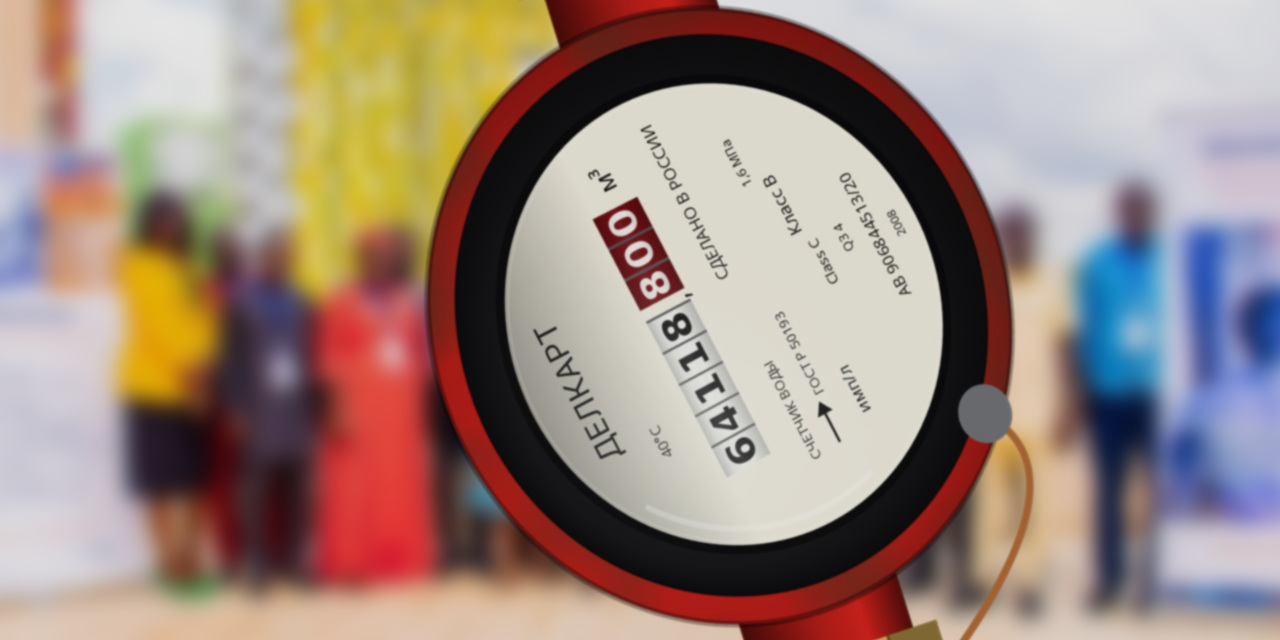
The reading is 64118.800 m³
